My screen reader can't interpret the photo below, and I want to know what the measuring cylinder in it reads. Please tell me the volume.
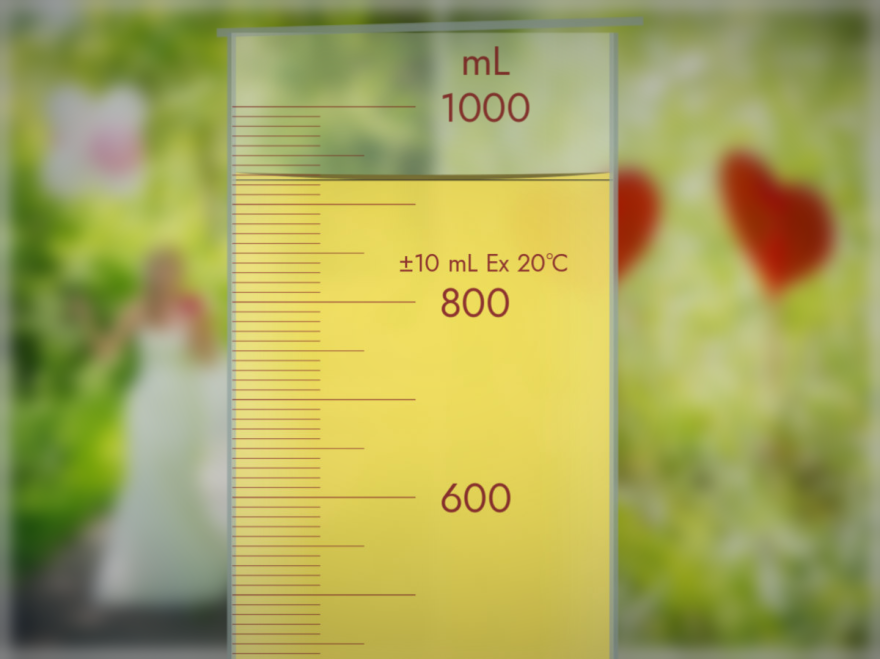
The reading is 925 mL
